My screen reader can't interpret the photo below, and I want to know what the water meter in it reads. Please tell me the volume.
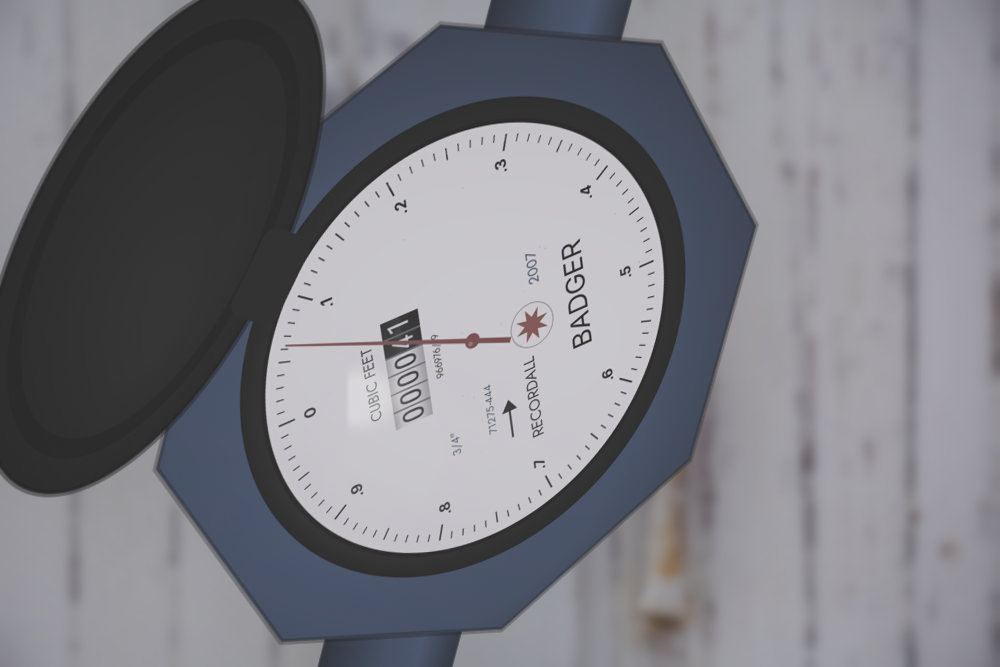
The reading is 41.06 ft³
